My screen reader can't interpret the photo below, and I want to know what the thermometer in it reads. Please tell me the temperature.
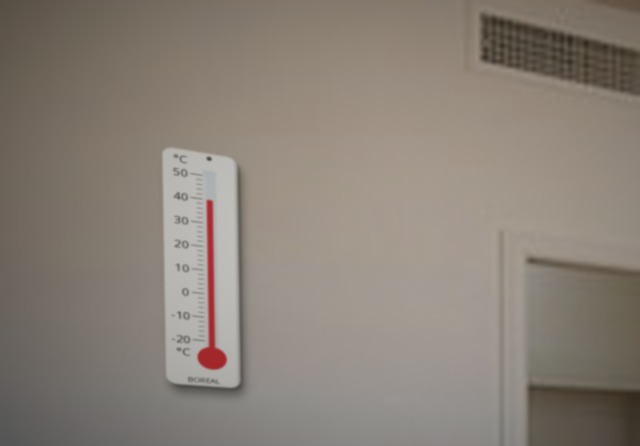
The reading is 40 °C
